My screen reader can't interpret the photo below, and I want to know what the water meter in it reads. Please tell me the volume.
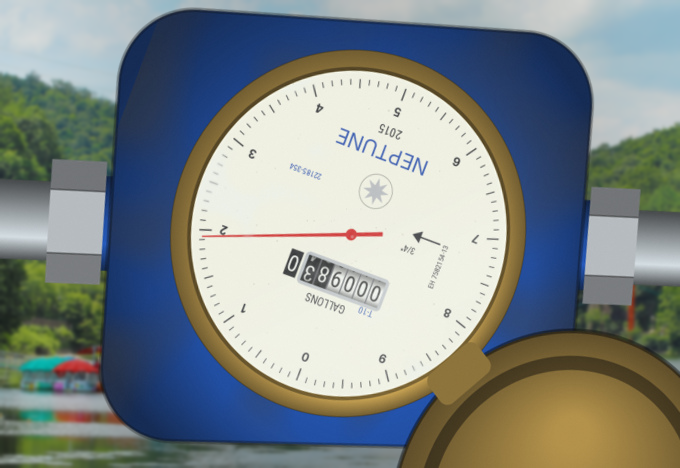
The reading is 9831.9 gal
